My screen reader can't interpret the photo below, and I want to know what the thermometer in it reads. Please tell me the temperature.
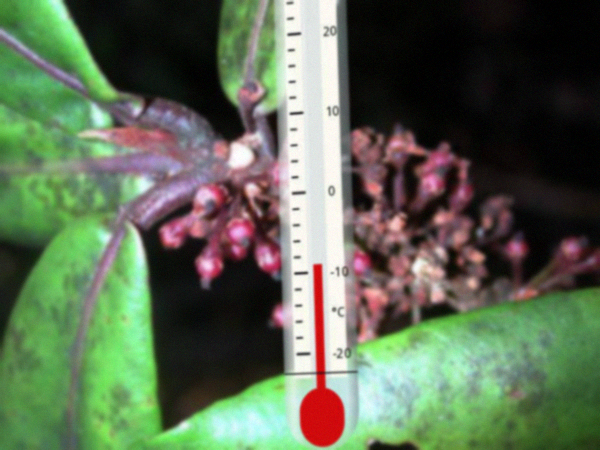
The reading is -9 °C
